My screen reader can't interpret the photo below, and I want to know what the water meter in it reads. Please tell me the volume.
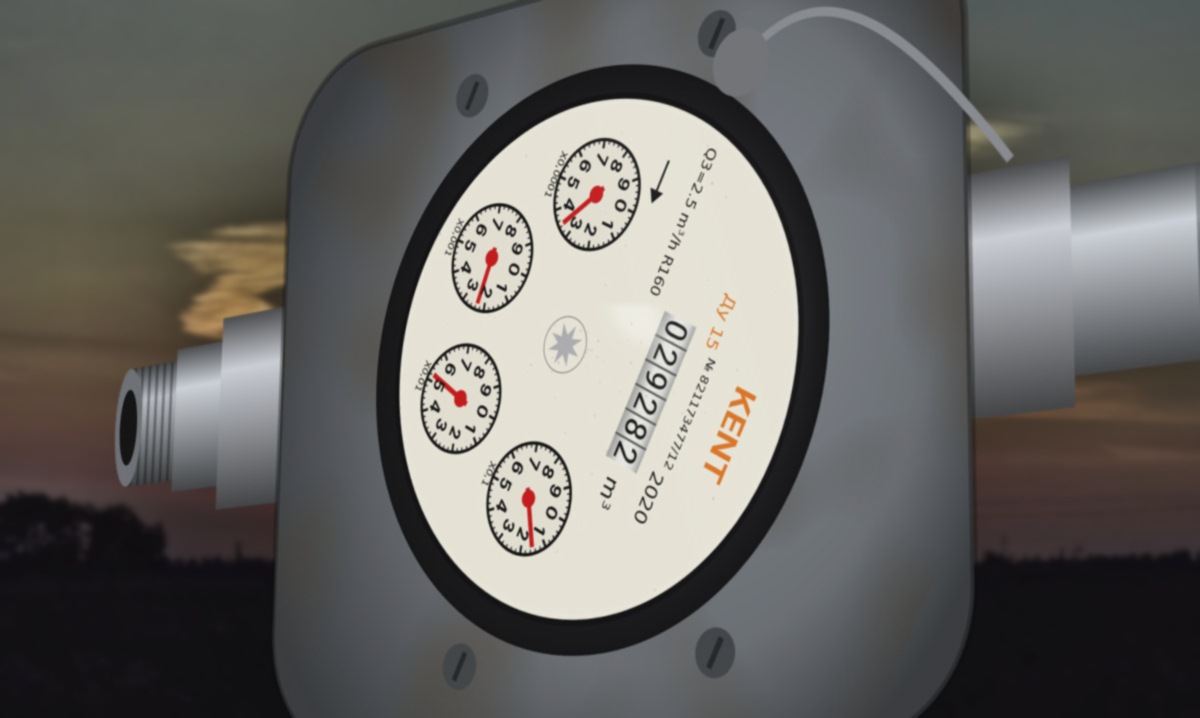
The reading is 29282.1523 m³
